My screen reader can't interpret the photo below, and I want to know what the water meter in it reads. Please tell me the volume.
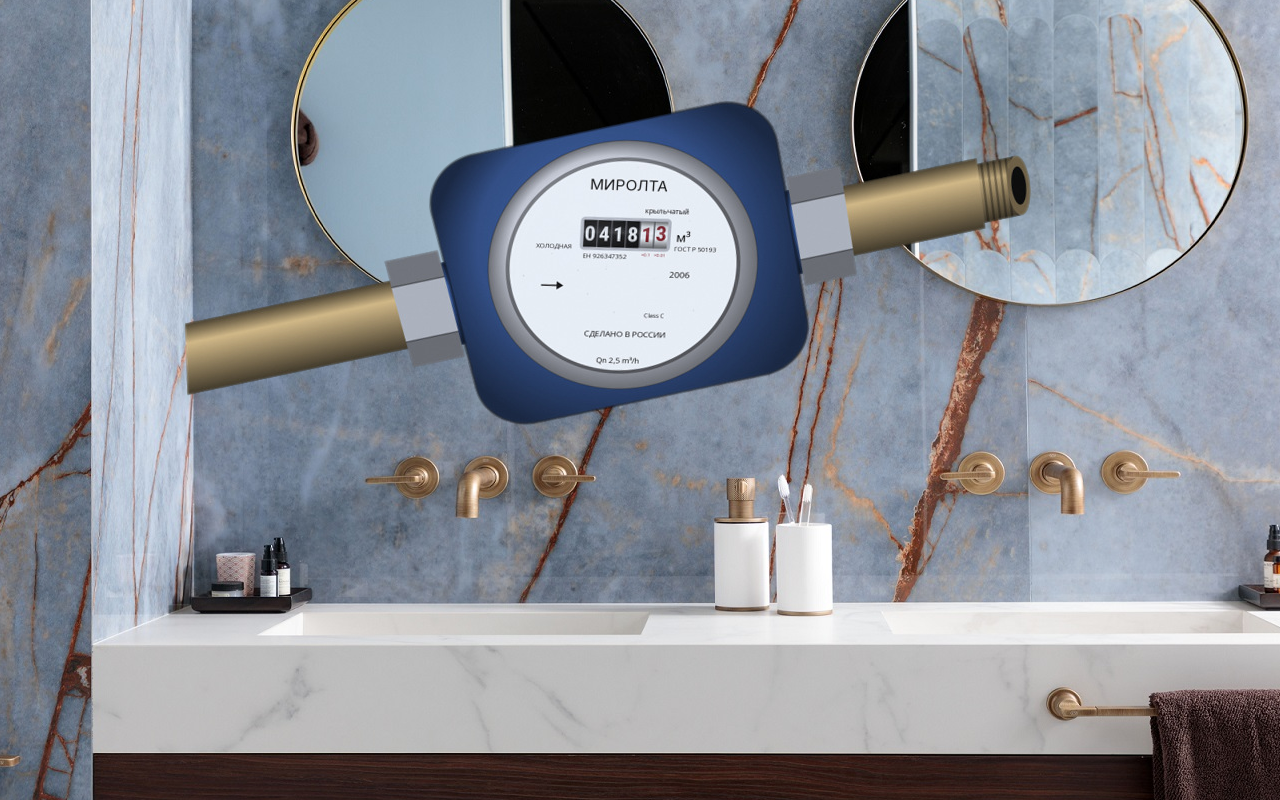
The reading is 418.13 m³
